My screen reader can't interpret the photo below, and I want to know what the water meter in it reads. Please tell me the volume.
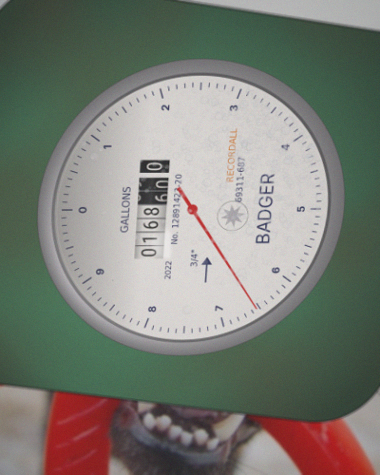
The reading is 168596.5 gal
